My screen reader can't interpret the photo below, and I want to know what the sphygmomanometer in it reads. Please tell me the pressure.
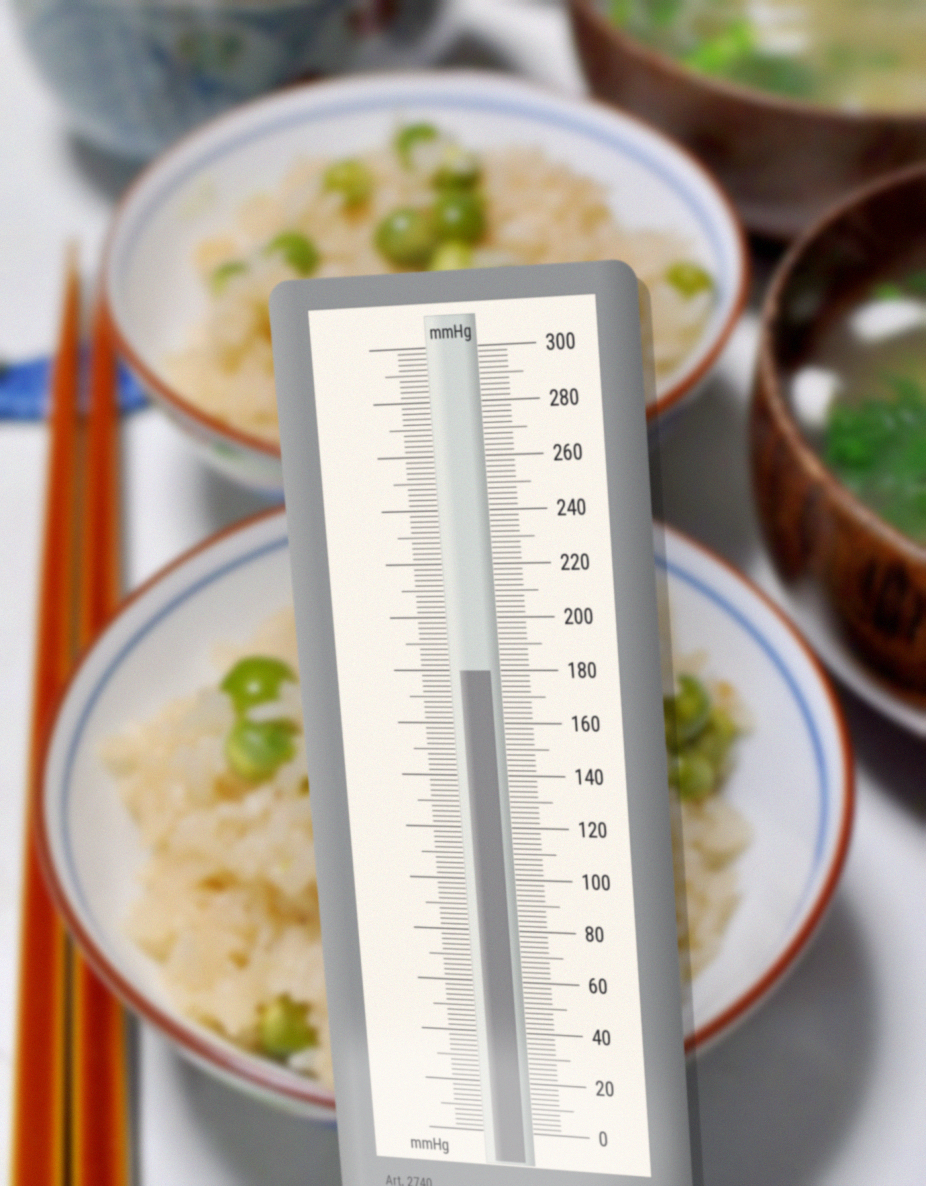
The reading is 180 mmHg
